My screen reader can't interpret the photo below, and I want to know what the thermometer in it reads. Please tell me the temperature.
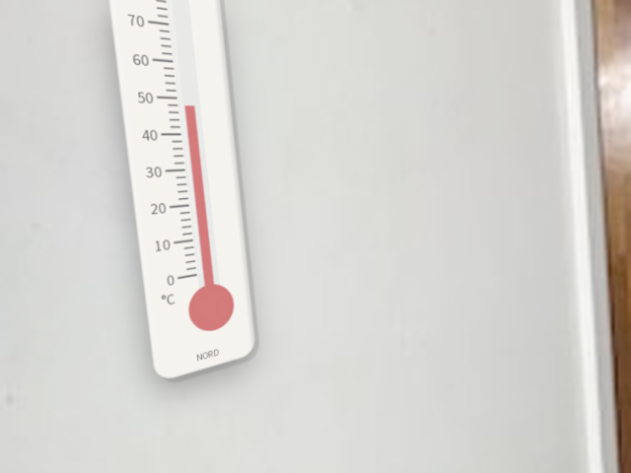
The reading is 48 °C
